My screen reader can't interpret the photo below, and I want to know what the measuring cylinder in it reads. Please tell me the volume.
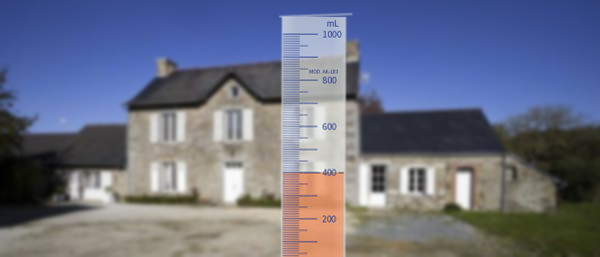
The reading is 400 mL
